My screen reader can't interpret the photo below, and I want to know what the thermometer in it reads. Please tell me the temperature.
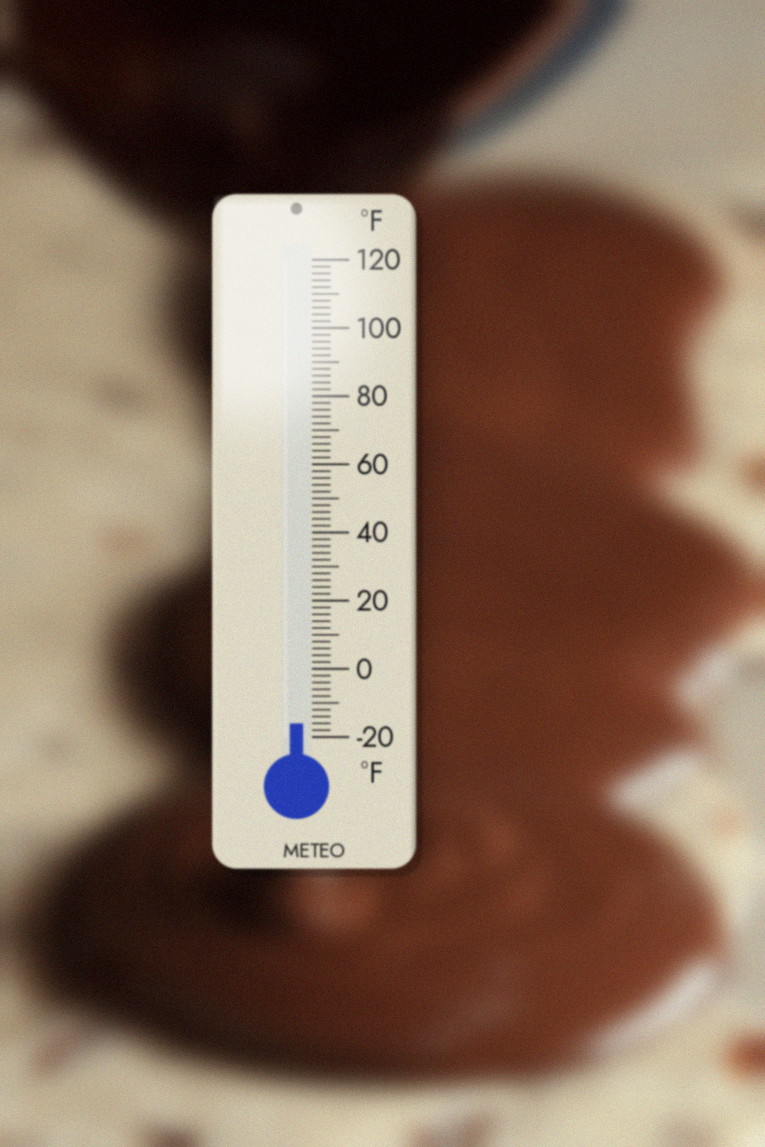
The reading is -16 °F
